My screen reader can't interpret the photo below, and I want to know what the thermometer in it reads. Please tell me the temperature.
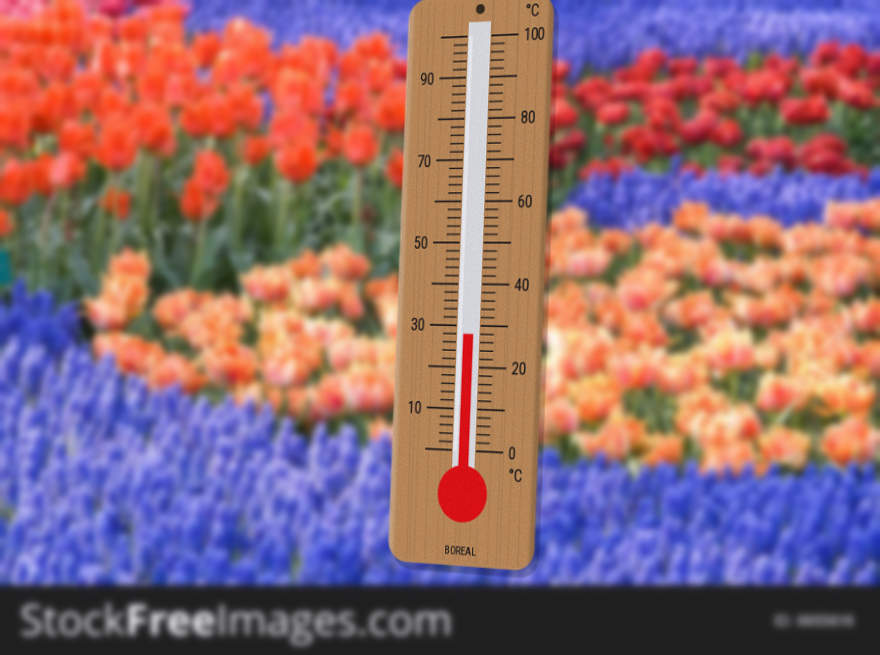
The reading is 28 °C
